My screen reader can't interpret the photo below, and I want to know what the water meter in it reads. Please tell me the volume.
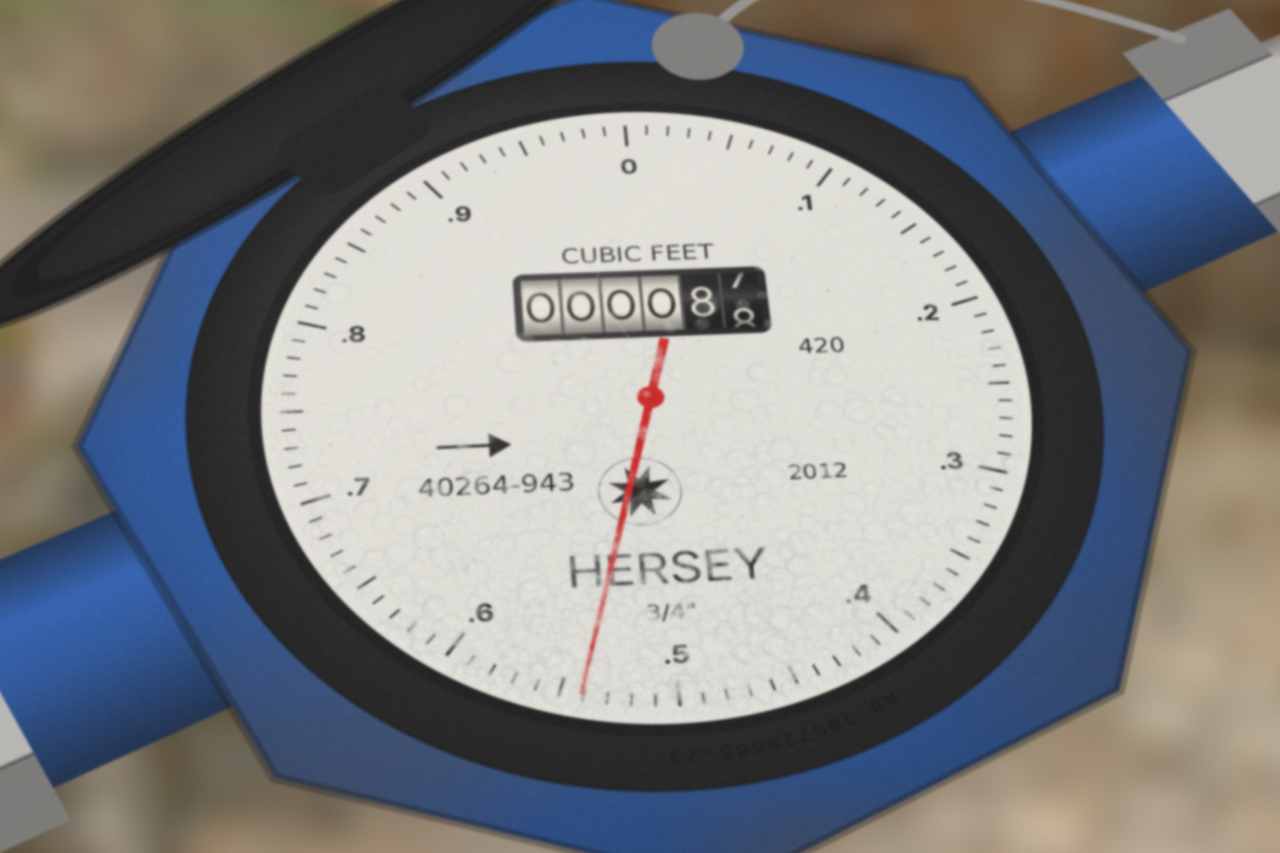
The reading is 87.54 ft³
